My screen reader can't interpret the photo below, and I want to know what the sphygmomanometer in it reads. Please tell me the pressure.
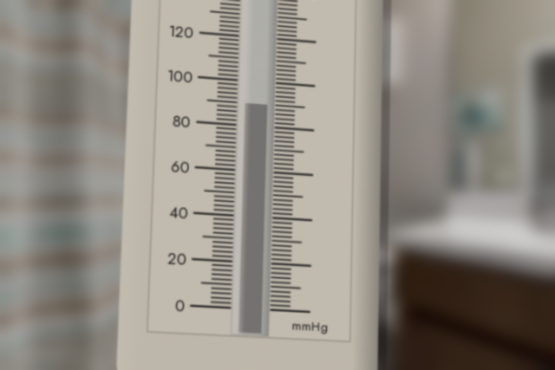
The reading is 90 mmHg
